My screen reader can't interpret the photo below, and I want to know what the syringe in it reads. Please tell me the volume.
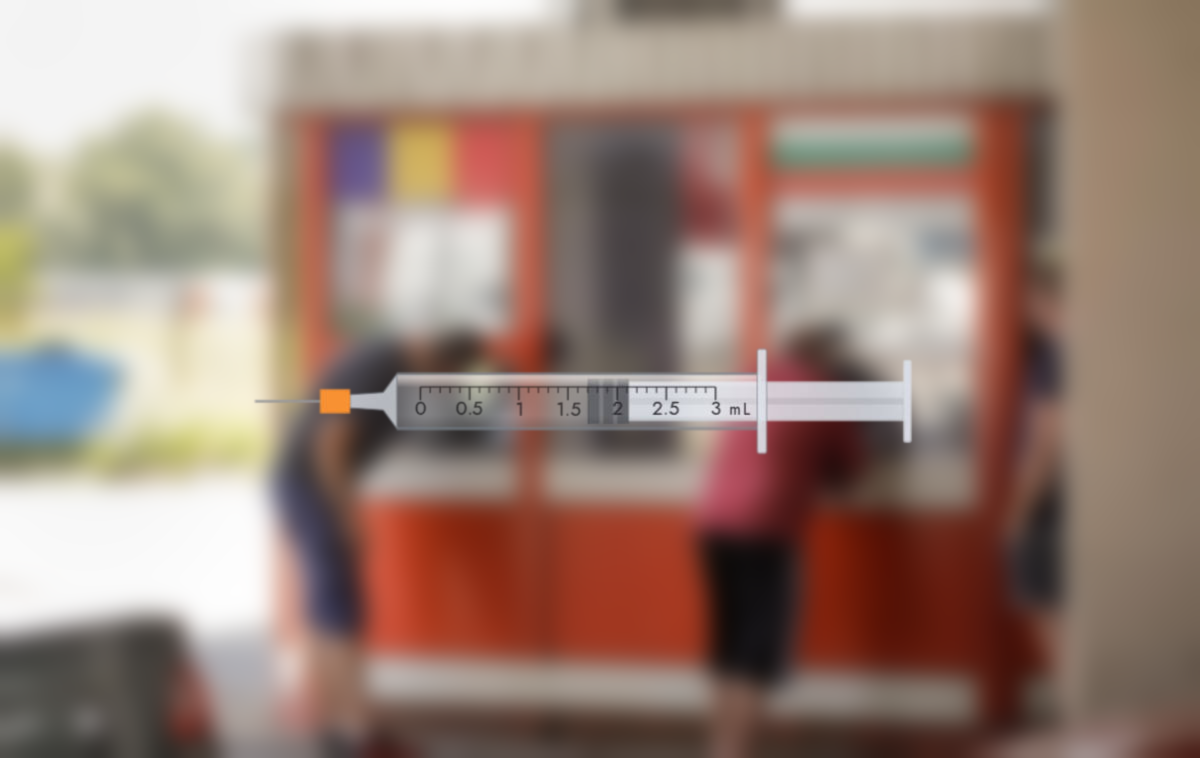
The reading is 1.7 mL
